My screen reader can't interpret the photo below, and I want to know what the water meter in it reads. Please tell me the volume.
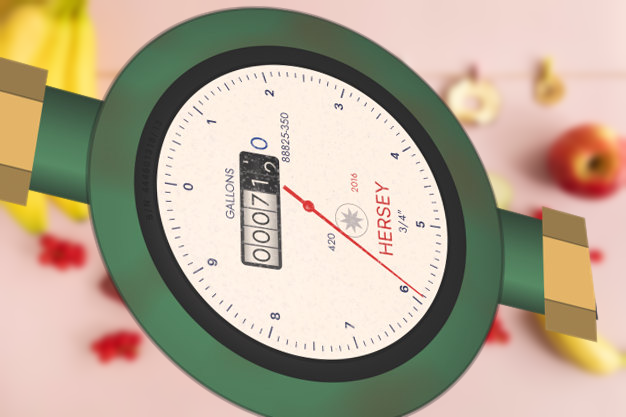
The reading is 7115.9 gal
